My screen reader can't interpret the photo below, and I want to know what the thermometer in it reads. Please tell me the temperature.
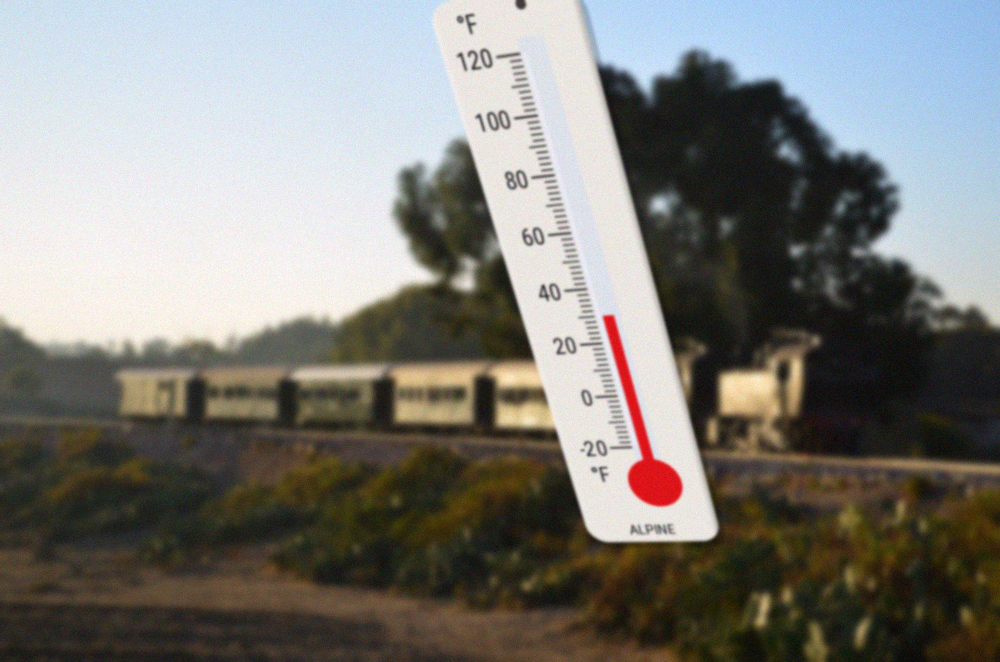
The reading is 30 °F
